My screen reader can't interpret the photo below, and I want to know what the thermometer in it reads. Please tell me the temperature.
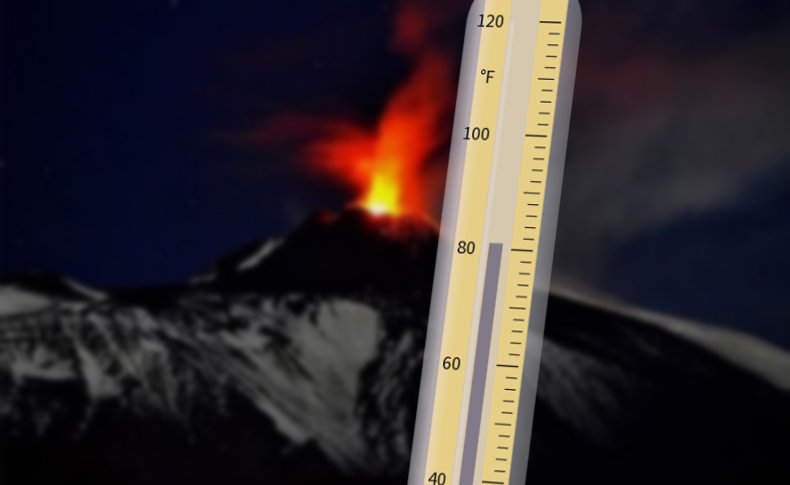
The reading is 81 °F
